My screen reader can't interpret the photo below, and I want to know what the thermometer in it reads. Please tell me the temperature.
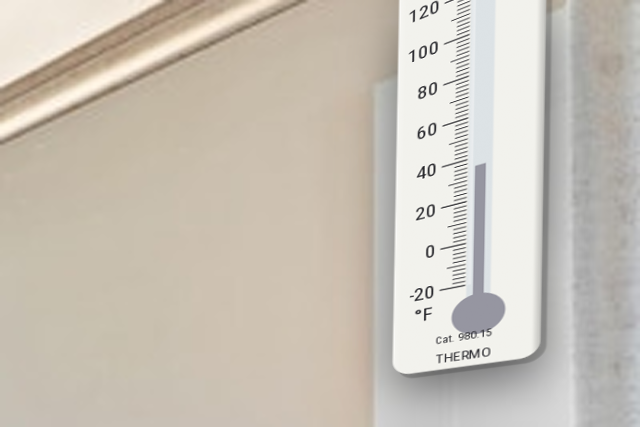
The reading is 36 °F
